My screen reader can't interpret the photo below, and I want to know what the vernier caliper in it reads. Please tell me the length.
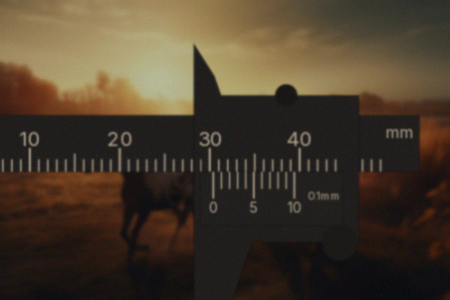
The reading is 30.4 mm
